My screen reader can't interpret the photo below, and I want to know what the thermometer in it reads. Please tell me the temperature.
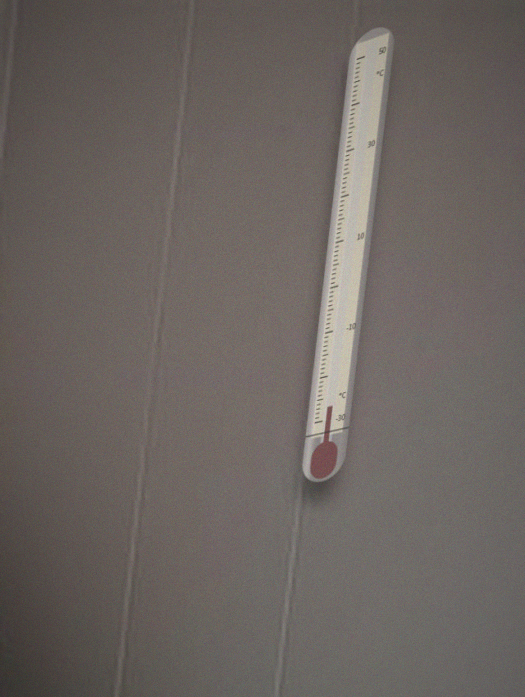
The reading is -27 °C
